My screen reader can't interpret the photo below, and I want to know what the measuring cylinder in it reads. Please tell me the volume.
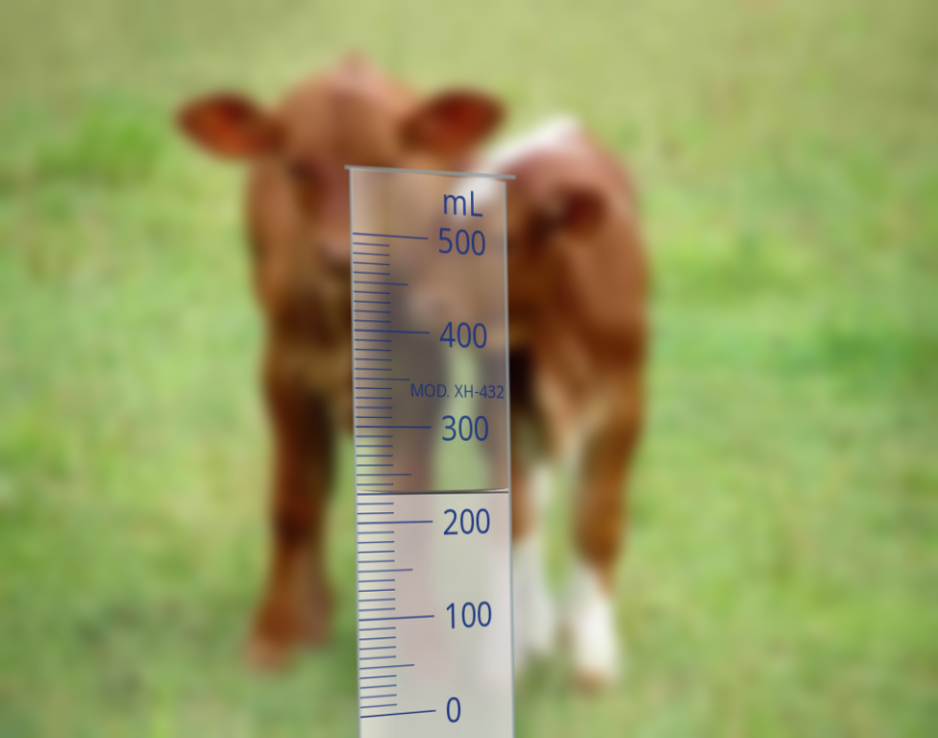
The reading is 230 mL
